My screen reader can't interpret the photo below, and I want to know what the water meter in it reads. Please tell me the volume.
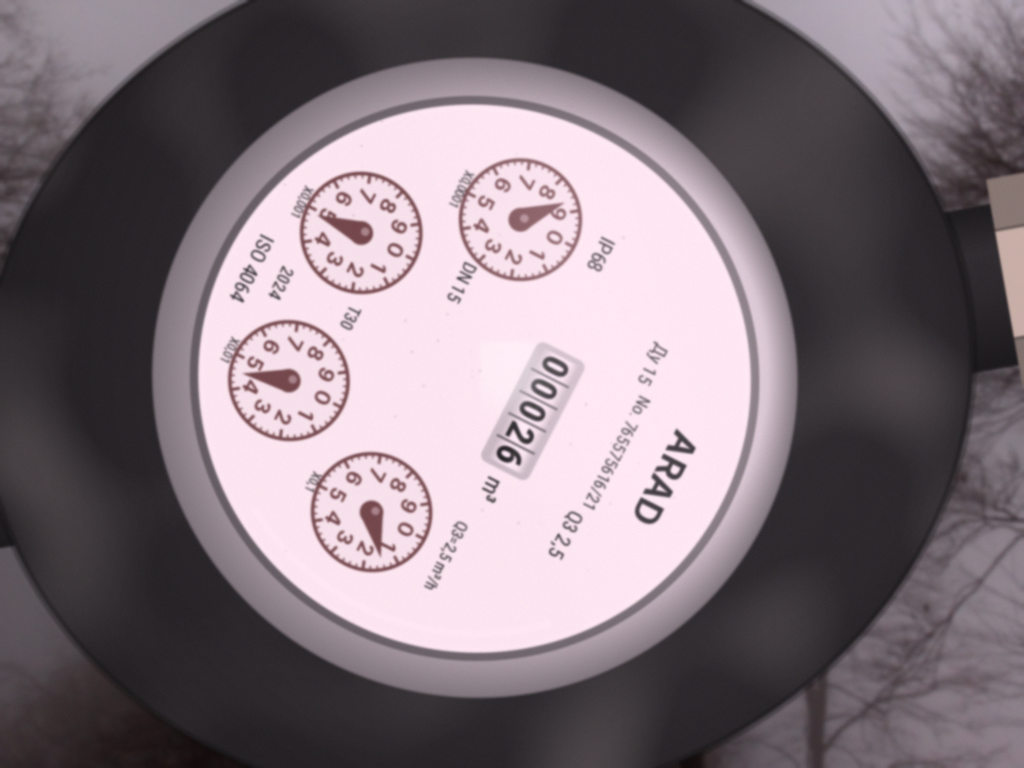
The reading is 26.1448 m³
